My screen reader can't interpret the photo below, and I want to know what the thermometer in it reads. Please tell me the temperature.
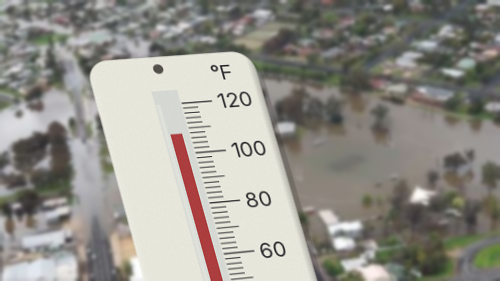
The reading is 108 °F
